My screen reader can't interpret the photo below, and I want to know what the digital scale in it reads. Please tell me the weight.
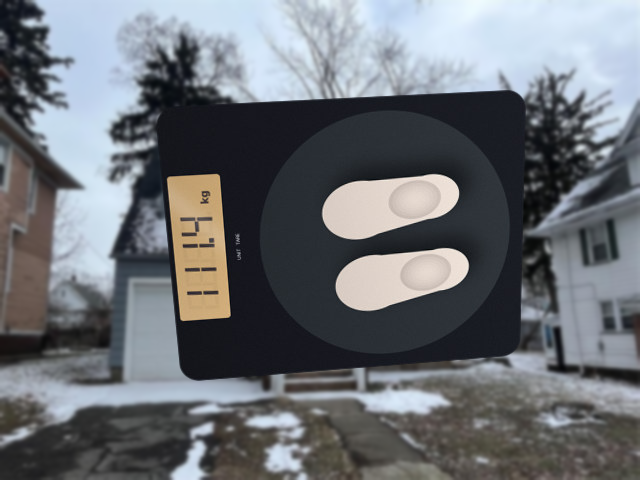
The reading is 111.4 kg
